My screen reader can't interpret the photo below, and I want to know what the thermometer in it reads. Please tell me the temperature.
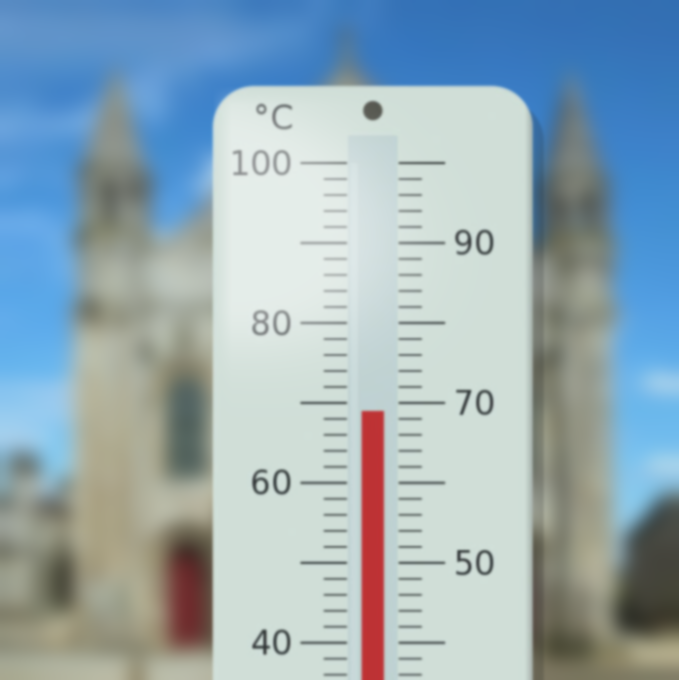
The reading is 69 °C
